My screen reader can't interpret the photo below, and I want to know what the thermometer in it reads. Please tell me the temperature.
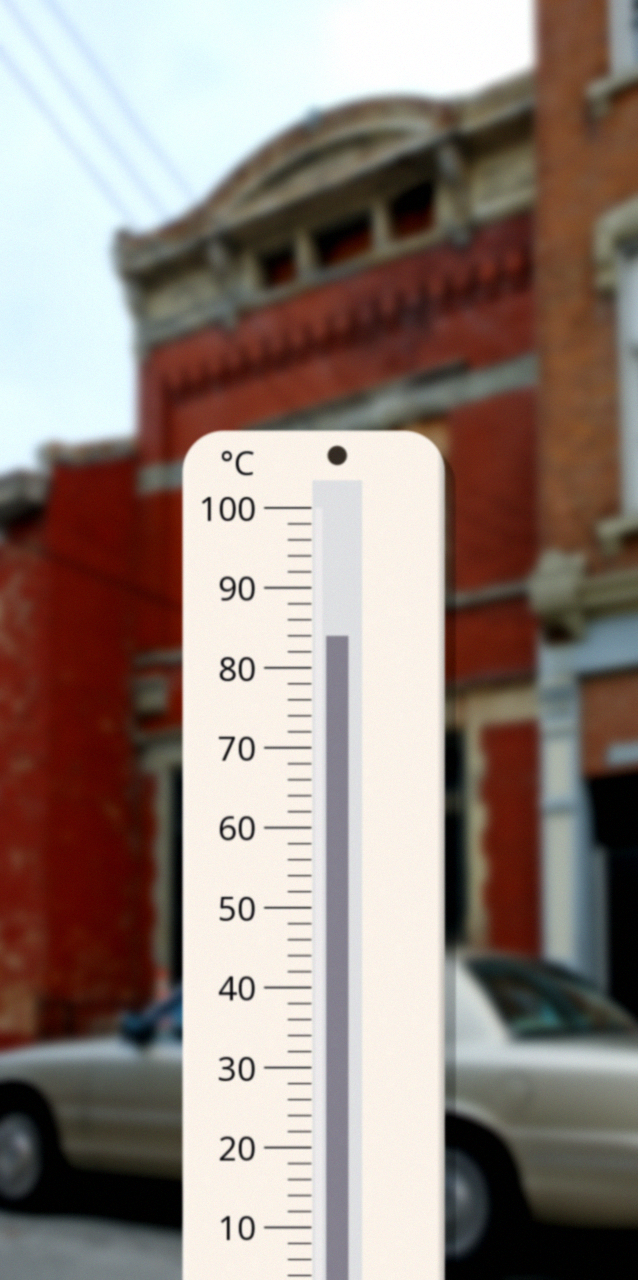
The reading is 84 °C
